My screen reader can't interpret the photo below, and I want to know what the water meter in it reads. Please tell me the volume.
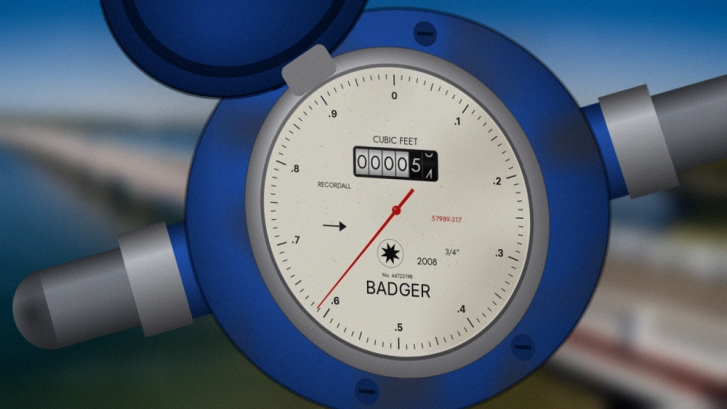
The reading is 53.61 ft³
